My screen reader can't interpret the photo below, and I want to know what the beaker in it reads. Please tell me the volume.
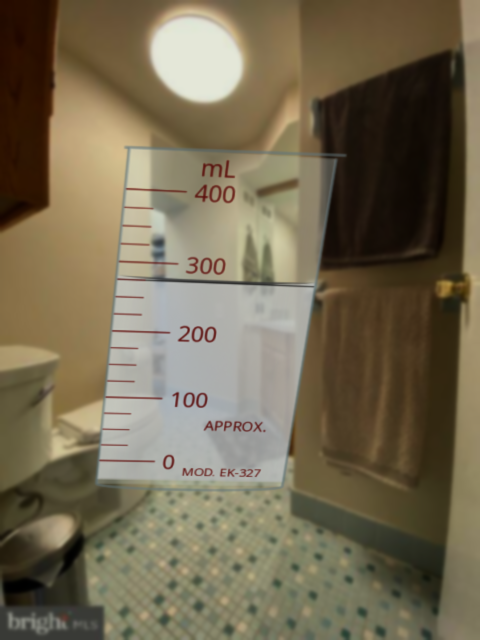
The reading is 275 mL
